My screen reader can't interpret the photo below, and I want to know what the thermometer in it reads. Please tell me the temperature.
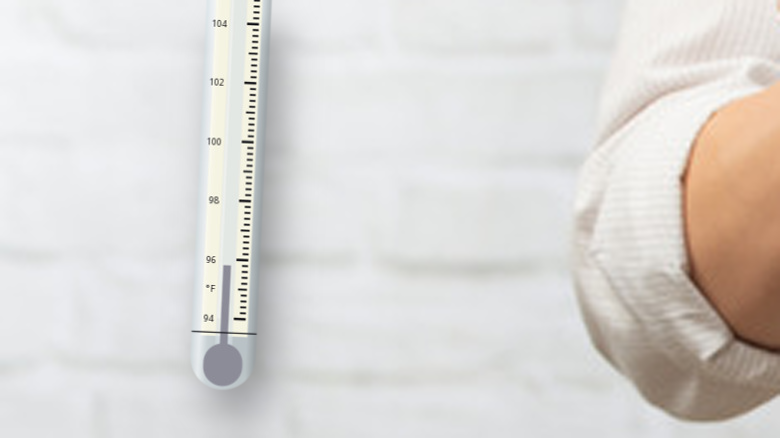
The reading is 95.8 °F
